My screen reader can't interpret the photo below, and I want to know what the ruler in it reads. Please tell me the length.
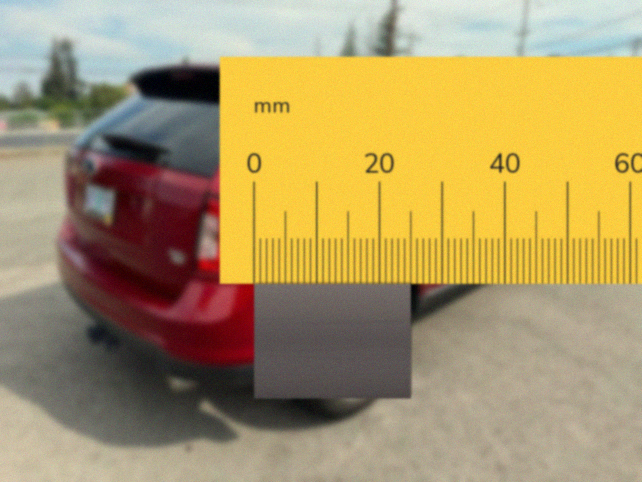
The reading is 25 mm
